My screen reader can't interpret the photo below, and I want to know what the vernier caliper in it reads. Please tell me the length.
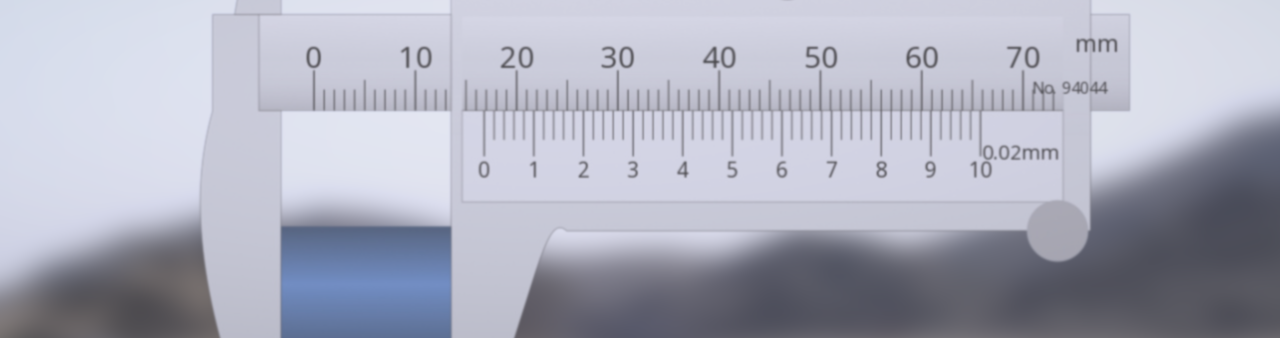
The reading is 16.8 mm
